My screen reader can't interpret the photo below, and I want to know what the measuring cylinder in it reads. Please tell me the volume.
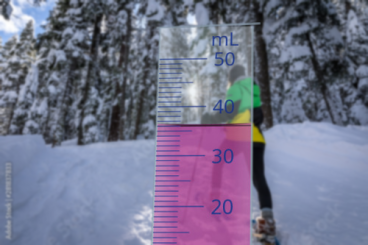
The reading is 36 mL
